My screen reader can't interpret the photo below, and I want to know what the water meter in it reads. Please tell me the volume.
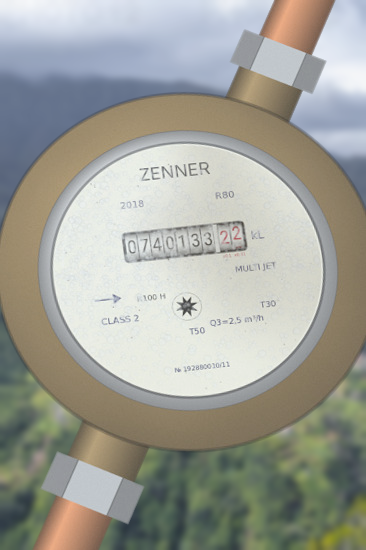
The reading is 740133.22 kL
